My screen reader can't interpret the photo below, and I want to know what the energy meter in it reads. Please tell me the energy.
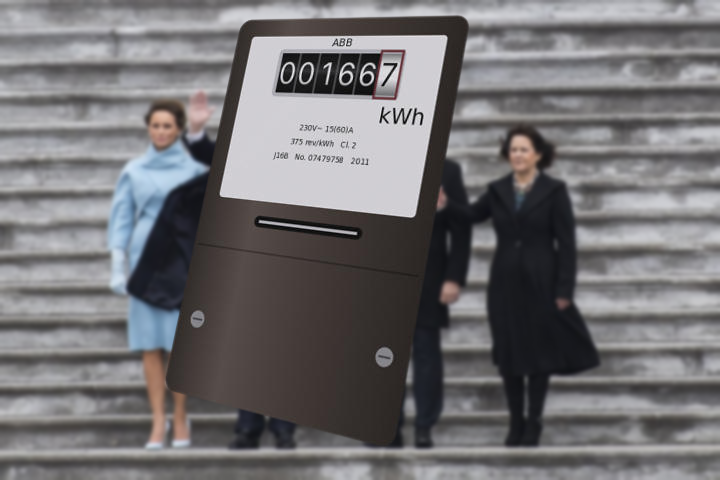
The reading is 166.7 kWh
